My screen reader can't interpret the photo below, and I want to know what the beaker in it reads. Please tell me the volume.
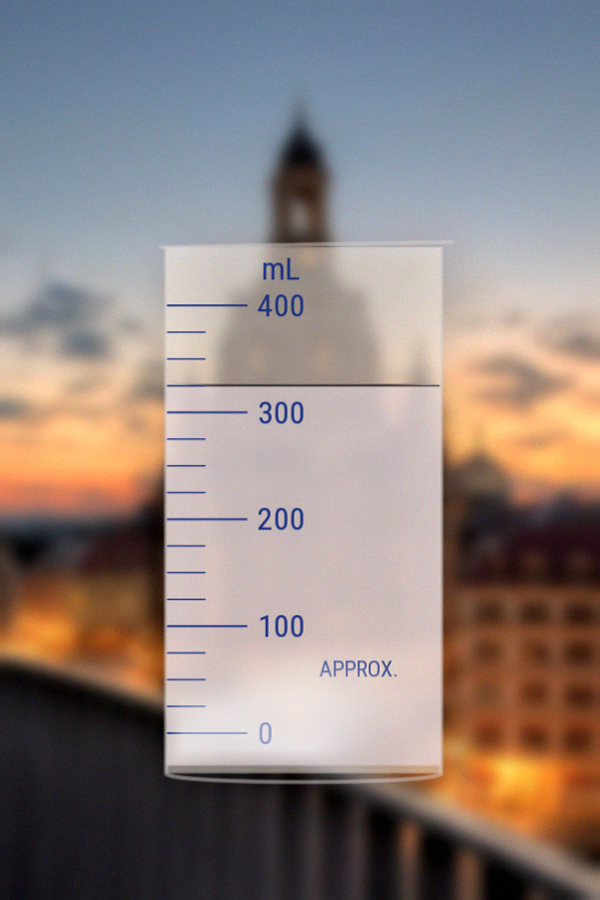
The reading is 325 mL
